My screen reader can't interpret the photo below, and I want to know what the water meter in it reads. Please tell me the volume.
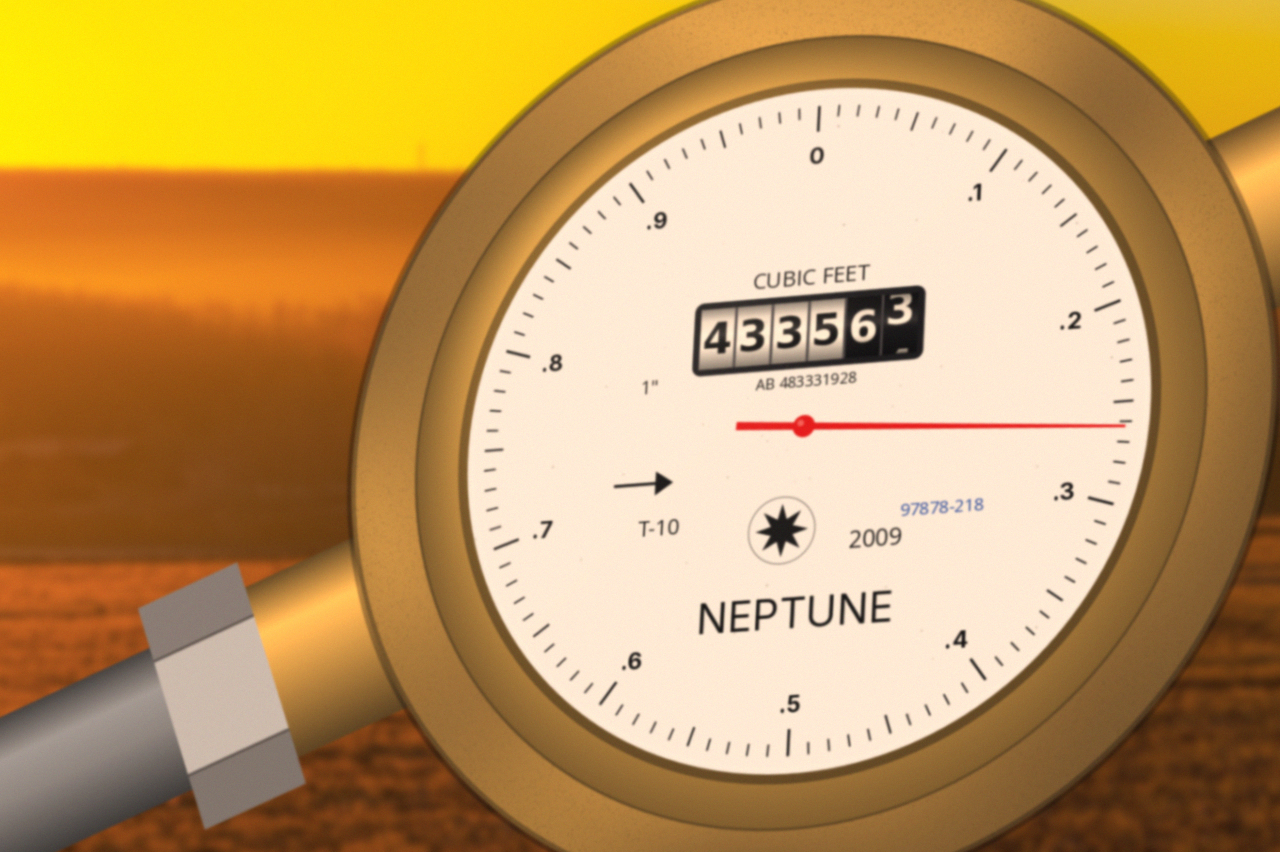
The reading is 433563.26 ft³
